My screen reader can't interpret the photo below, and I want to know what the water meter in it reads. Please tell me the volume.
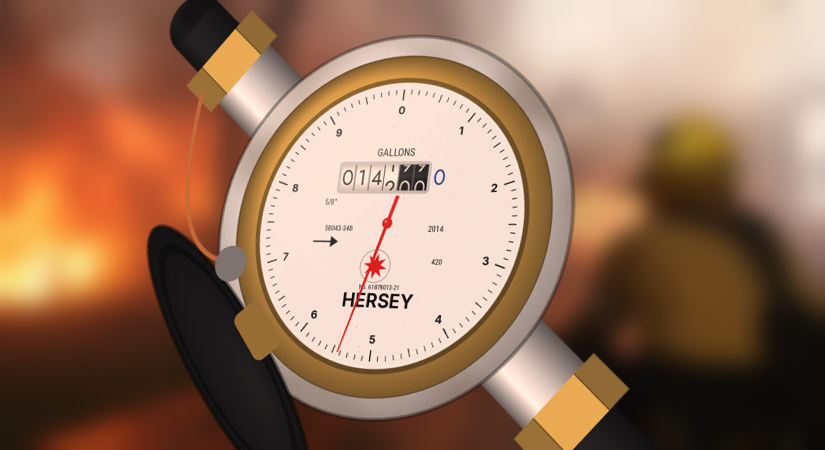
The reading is 141995.4 gal
